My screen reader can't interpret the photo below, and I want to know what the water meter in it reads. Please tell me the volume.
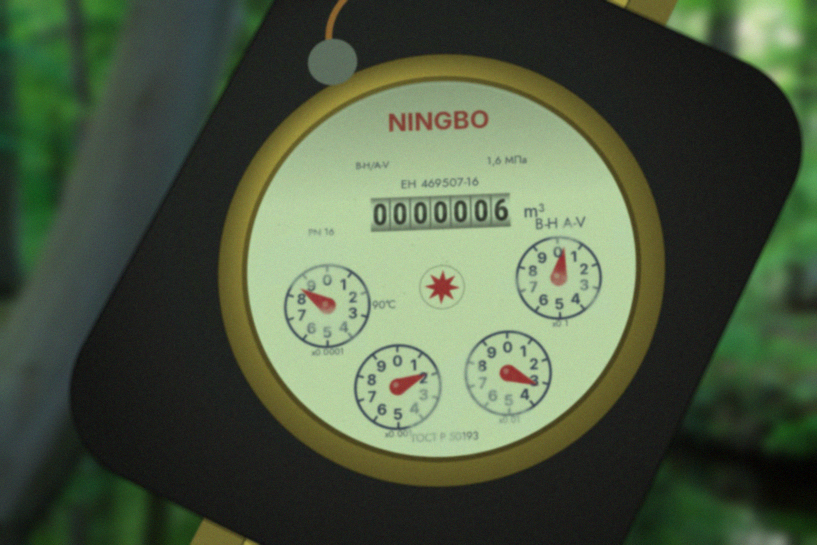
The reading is 6.0318 m³
